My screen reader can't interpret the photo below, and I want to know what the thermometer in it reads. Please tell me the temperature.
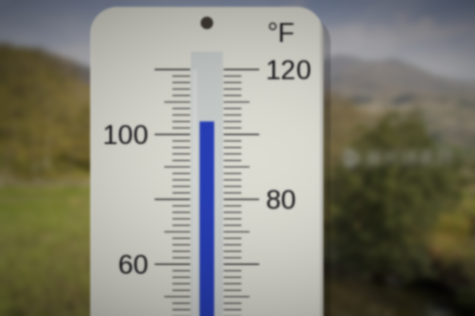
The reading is 104 °F
